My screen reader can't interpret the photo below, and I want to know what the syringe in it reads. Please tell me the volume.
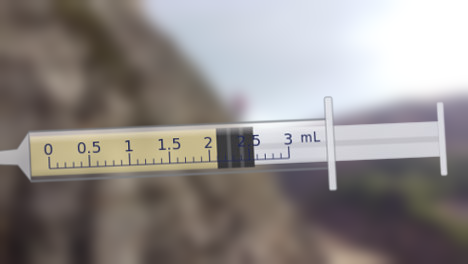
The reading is 2.1 mL
